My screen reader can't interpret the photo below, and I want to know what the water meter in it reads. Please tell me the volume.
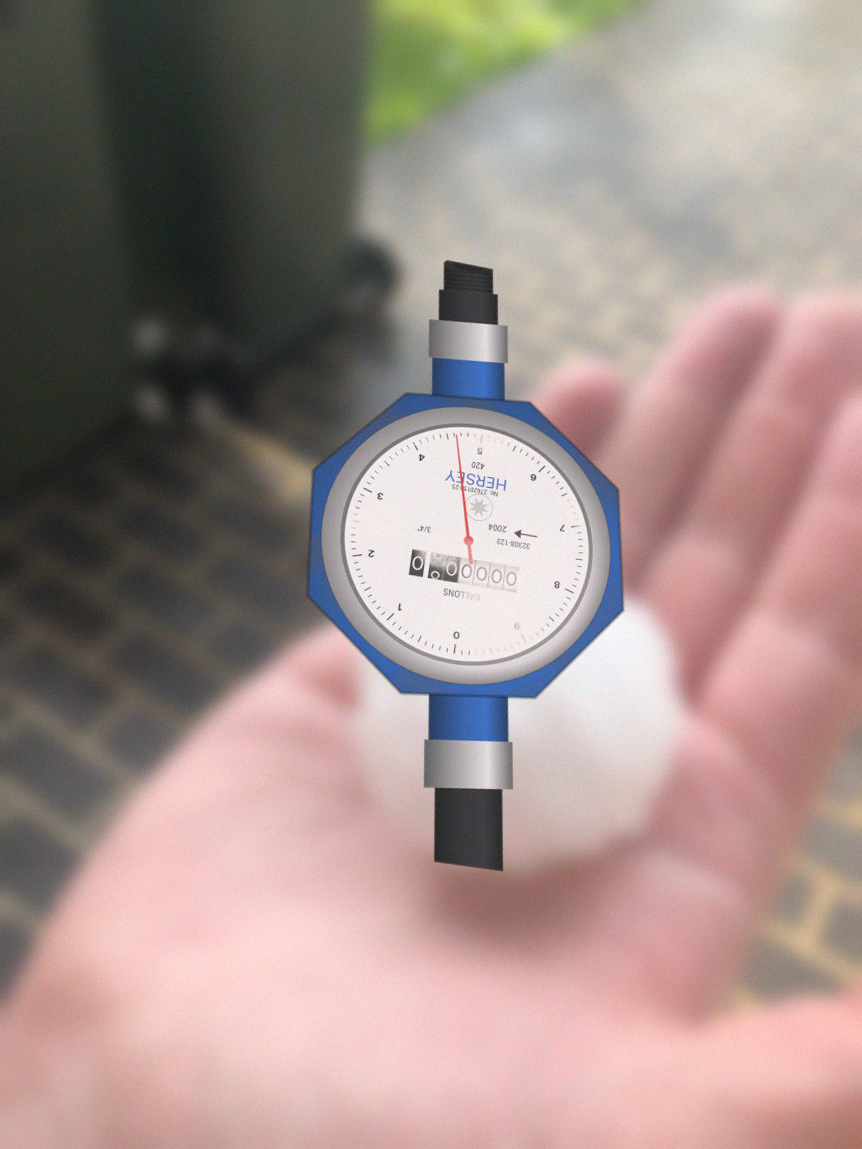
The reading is 84.6 gal
